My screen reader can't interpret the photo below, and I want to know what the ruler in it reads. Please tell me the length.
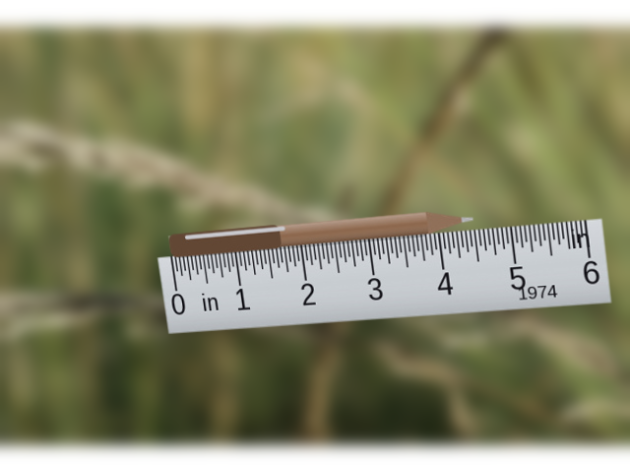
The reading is 4.5 in
